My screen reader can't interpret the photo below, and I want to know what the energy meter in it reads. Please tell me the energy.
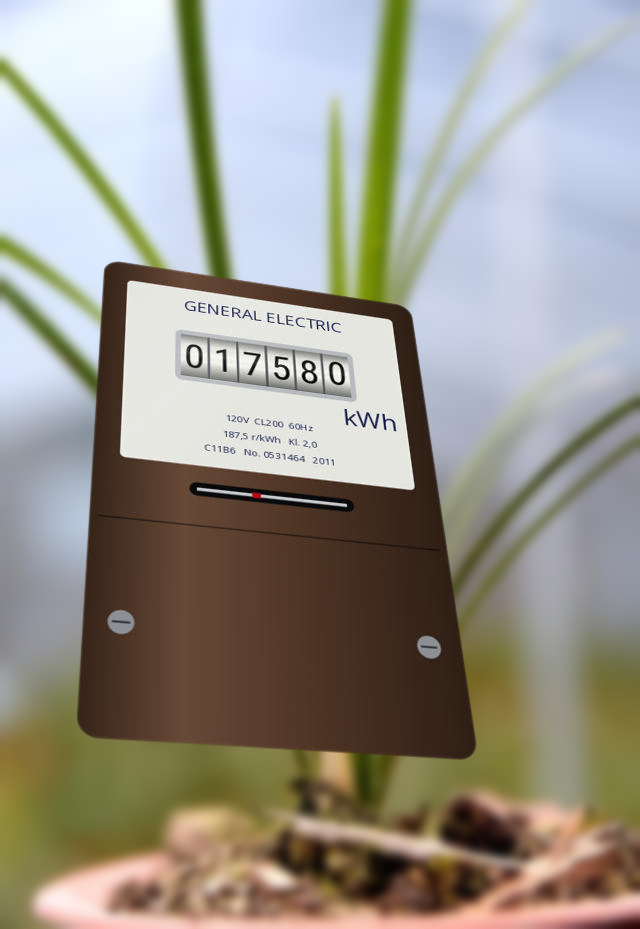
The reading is 17580 kWh
